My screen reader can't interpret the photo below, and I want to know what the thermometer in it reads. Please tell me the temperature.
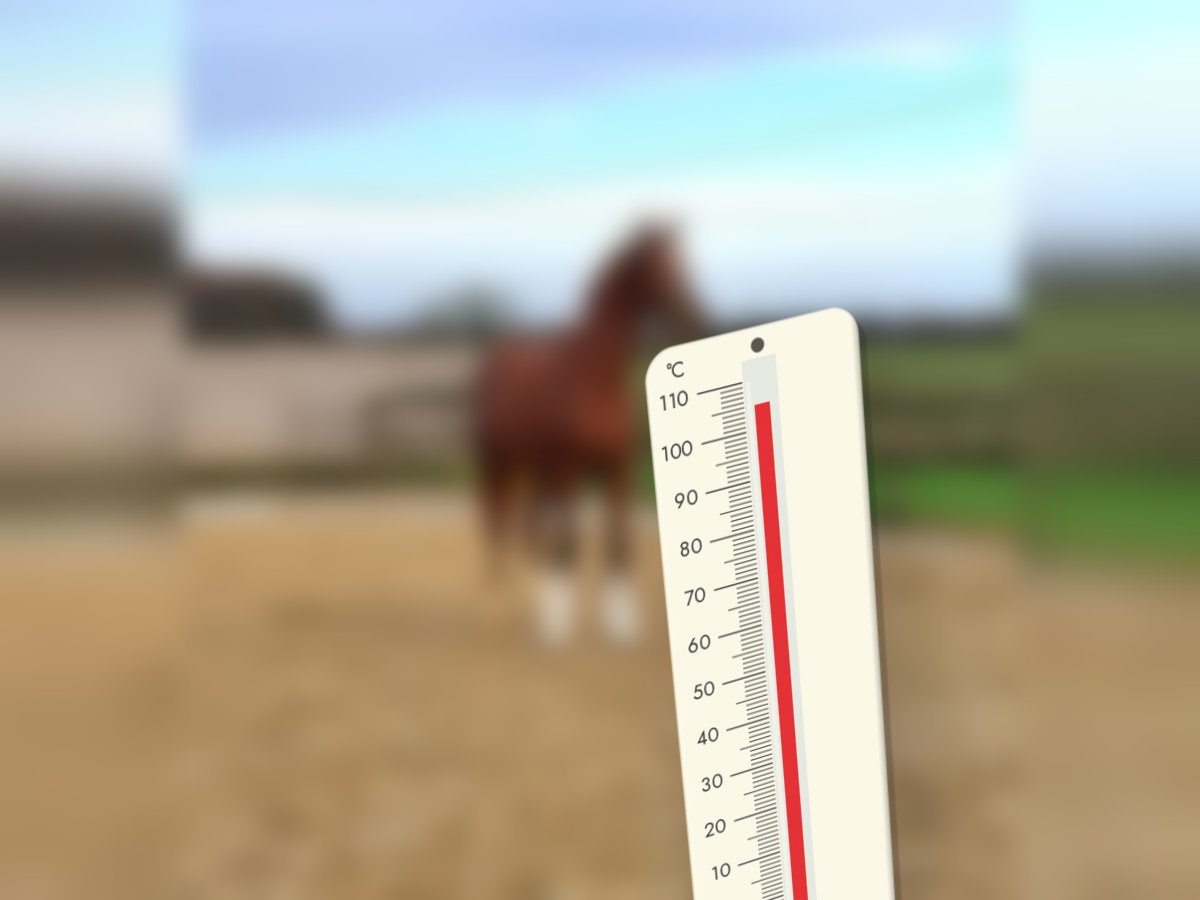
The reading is 105 °C
